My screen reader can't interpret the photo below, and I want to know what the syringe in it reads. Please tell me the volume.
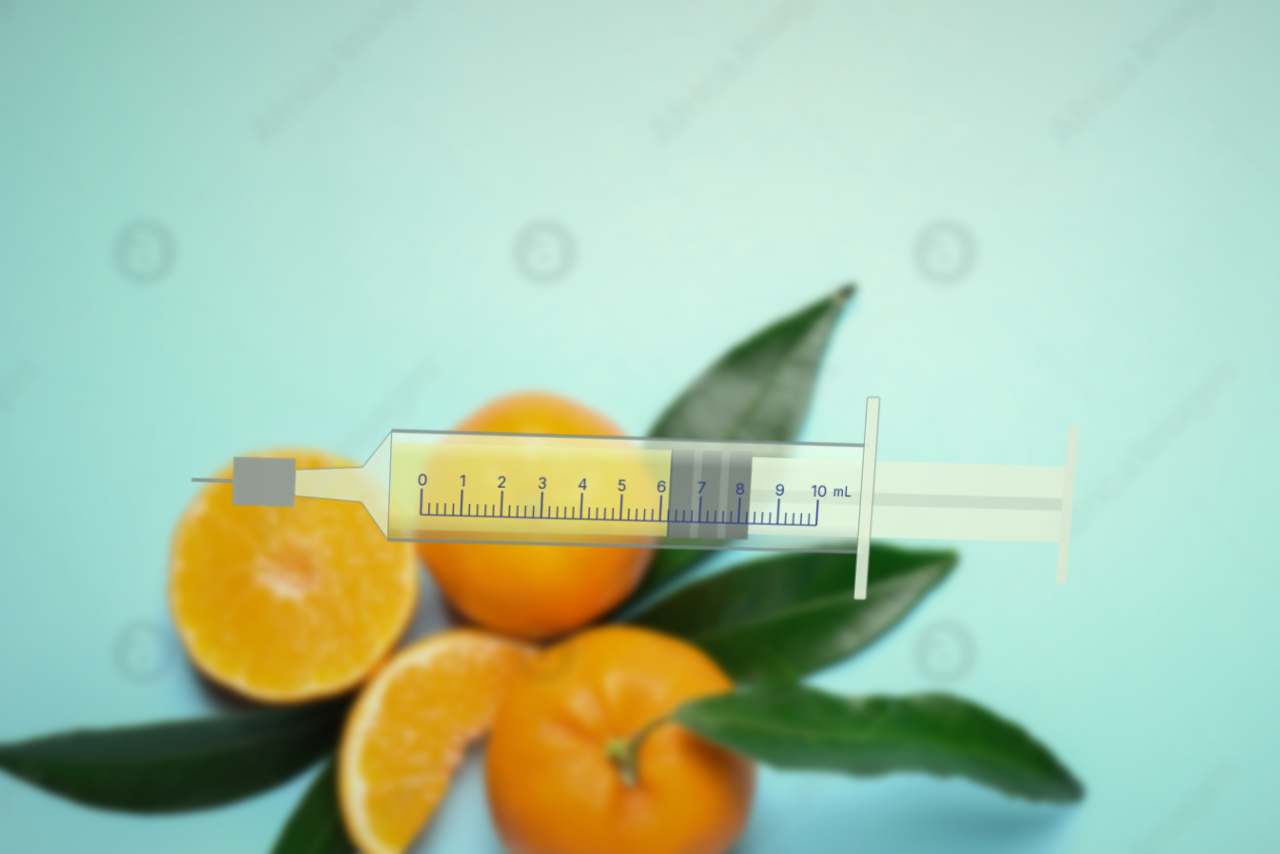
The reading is 6.2 mL
